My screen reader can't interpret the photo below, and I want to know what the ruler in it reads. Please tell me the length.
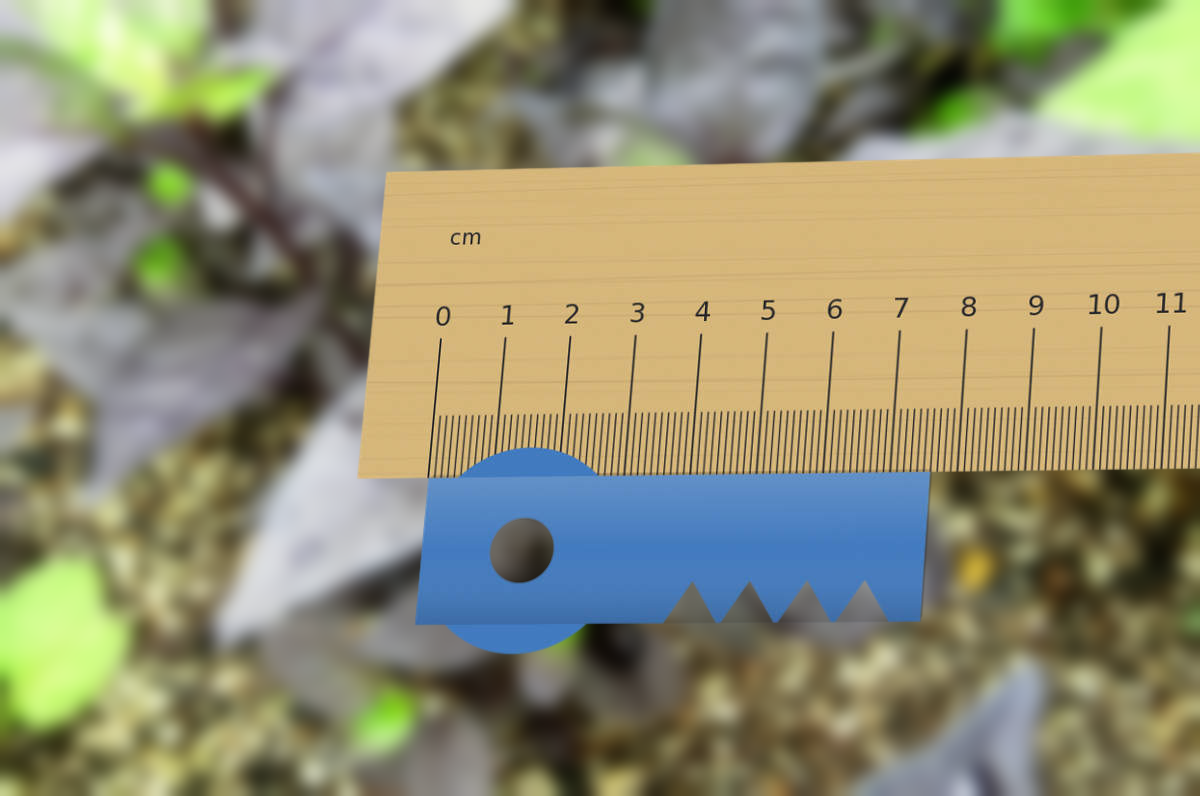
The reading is 7.6 cm
